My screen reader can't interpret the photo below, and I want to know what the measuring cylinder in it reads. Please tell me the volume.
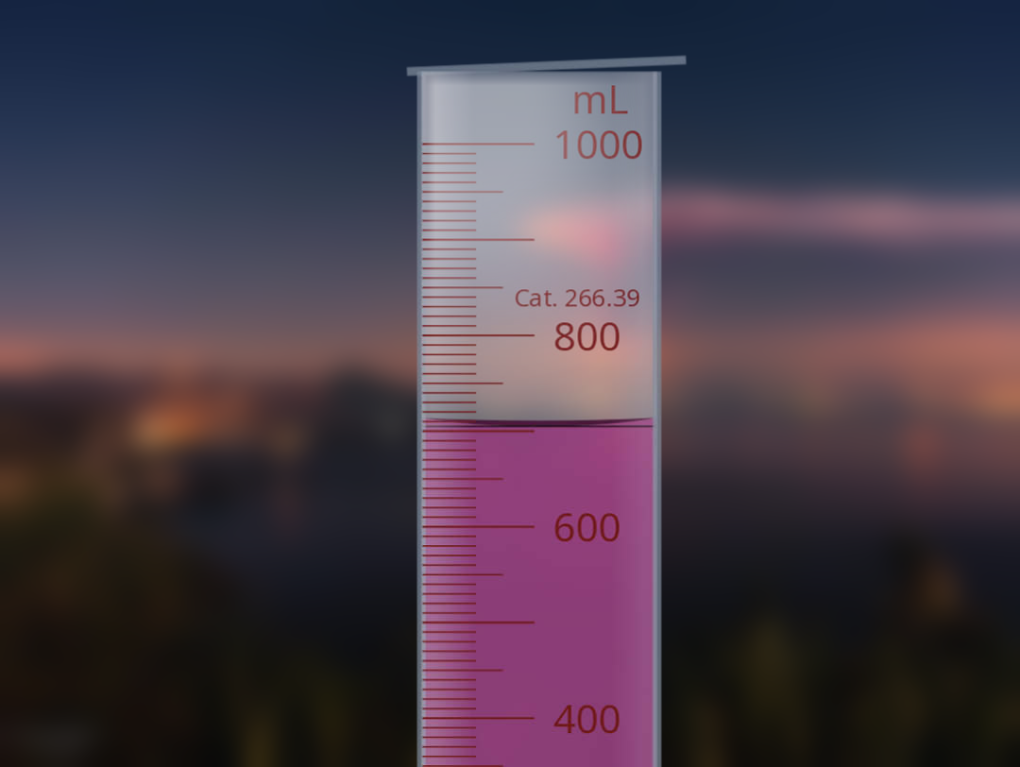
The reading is 705 mL
